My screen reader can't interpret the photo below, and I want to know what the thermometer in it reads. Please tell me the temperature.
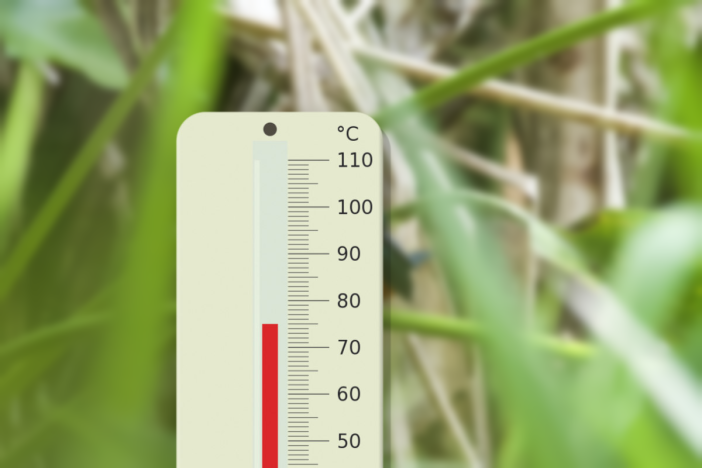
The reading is 75 °C
